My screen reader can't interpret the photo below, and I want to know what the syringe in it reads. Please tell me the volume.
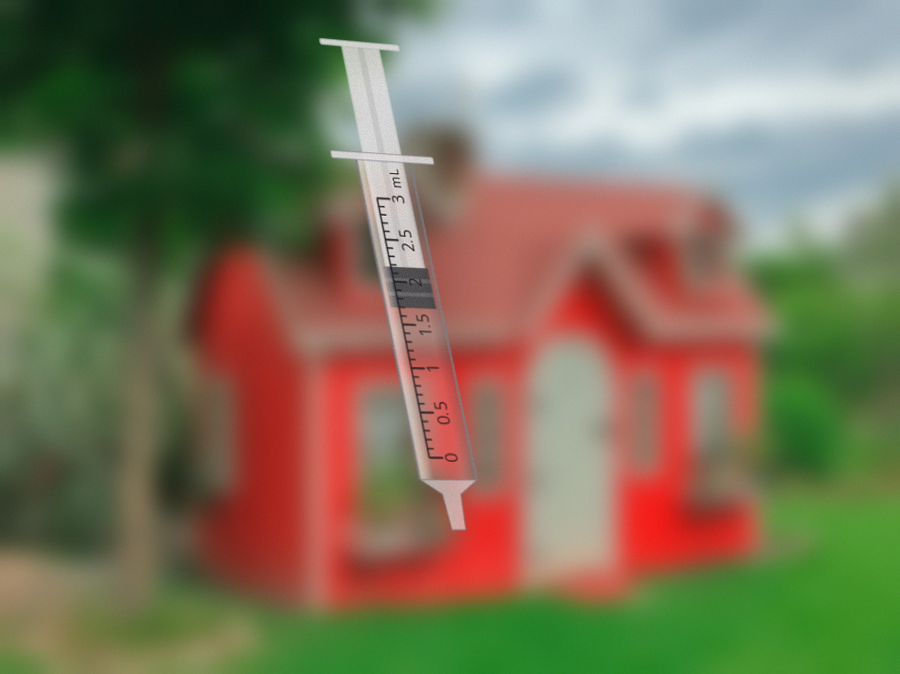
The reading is 1.7 mL
